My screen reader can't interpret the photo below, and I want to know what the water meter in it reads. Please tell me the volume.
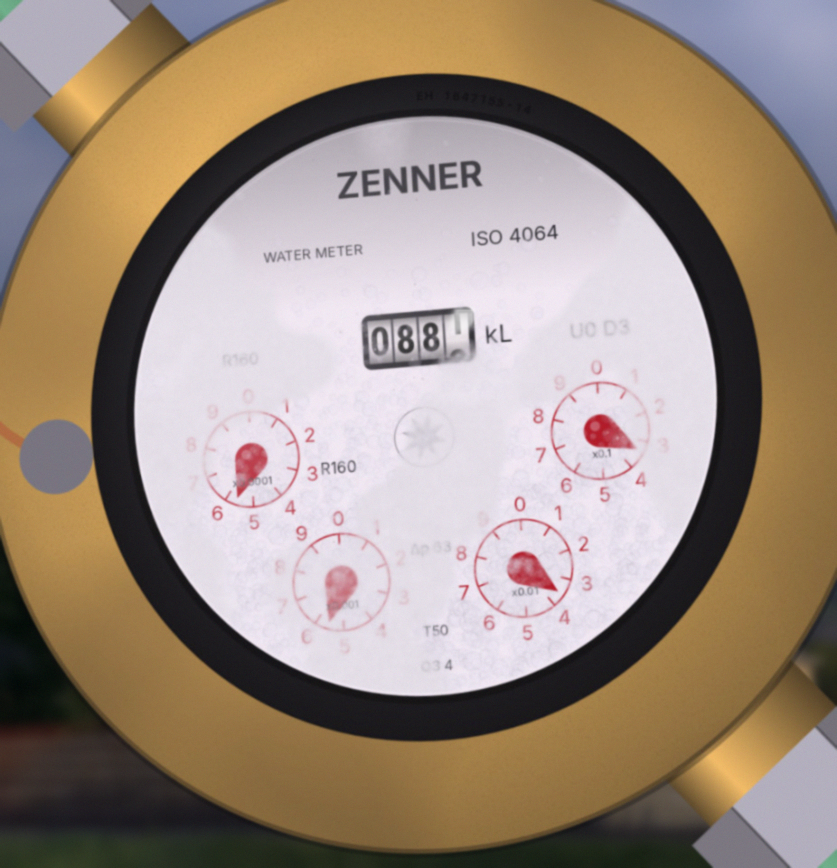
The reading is 881.3355 kL
